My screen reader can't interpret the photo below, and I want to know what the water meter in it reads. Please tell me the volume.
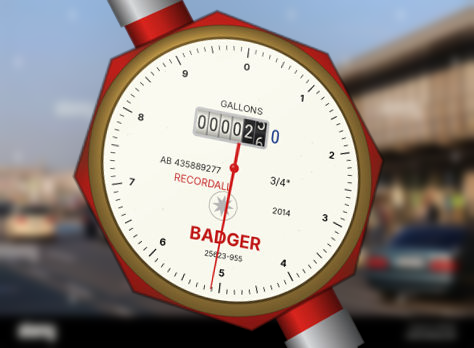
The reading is 255.1 gal
